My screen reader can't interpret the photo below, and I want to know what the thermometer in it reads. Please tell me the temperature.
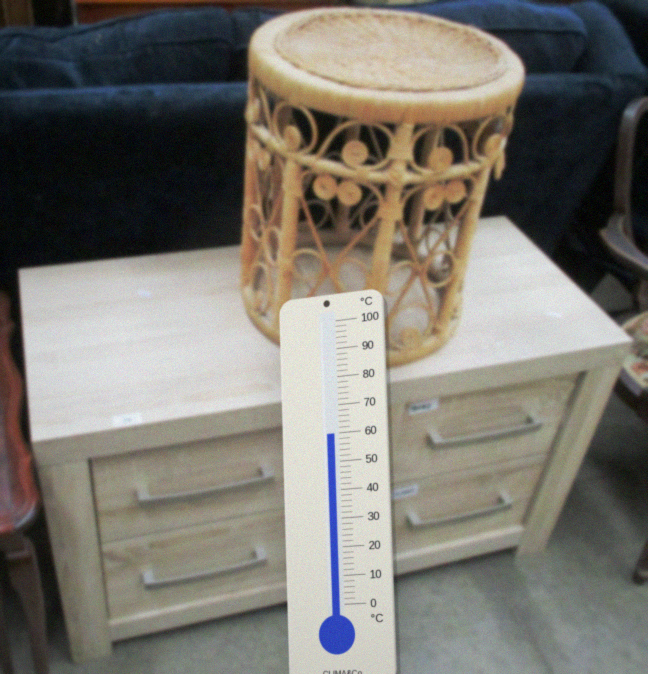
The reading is 60 °C
